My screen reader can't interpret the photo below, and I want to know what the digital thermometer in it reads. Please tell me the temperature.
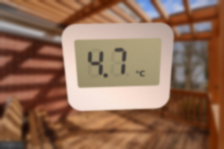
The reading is 4.7 °C
